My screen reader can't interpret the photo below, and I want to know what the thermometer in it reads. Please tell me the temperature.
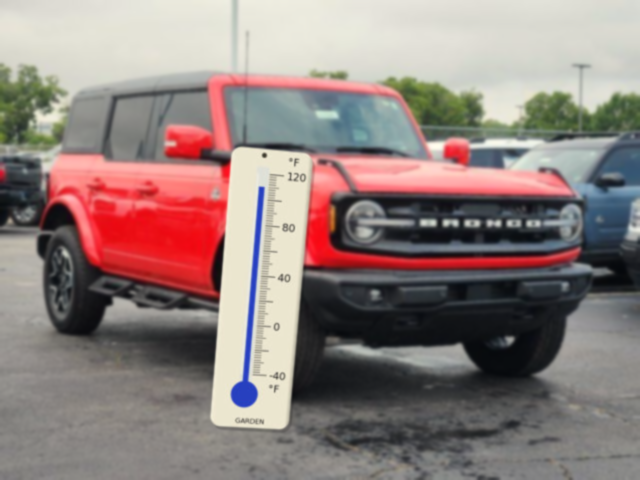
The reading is 110 °F
